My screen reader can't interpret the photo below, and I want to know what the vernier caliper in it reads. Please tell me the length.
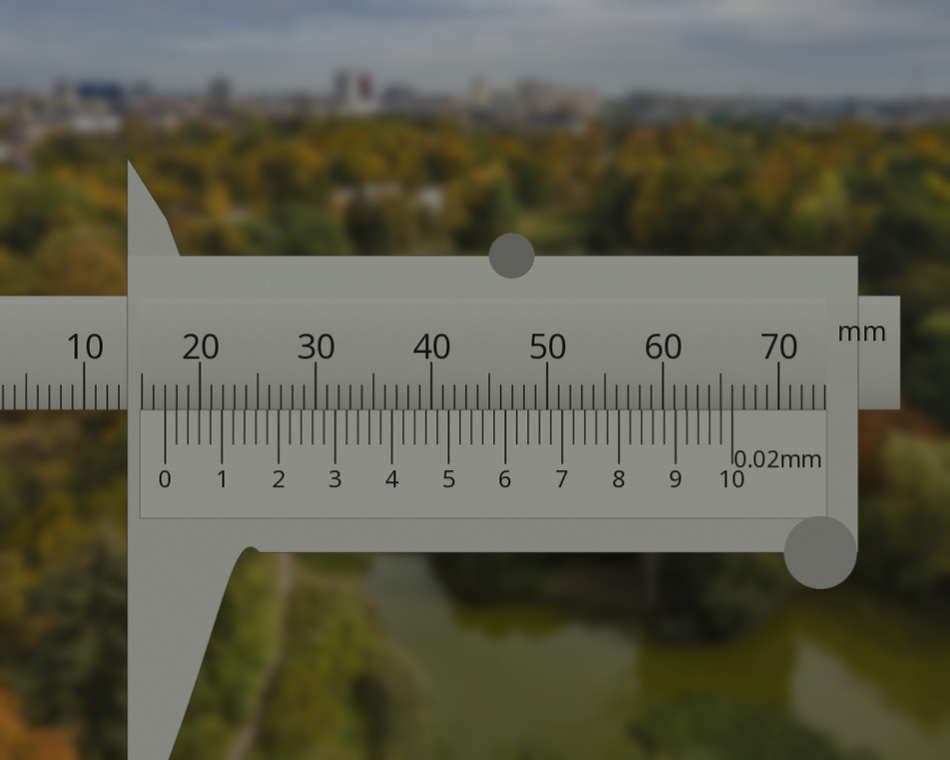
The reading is 17.0 mm
